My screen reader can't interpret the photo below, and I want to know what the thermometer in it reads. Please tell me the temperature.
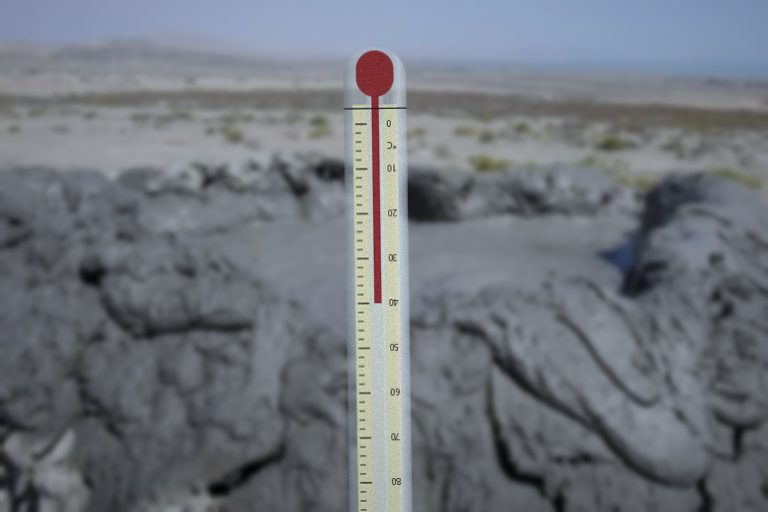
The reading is 40 °C
